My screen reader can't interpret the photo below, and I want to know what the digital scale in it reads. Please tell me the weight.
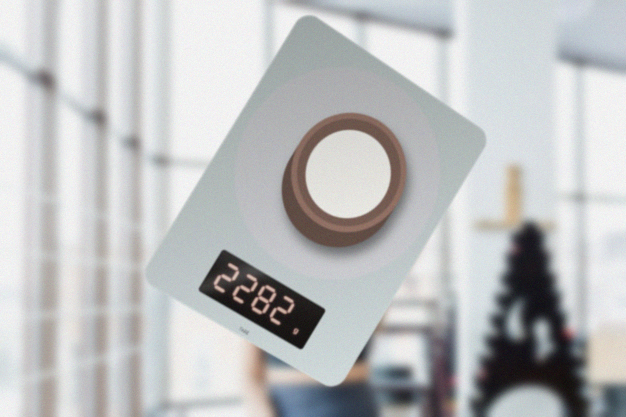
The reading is 2282 g
